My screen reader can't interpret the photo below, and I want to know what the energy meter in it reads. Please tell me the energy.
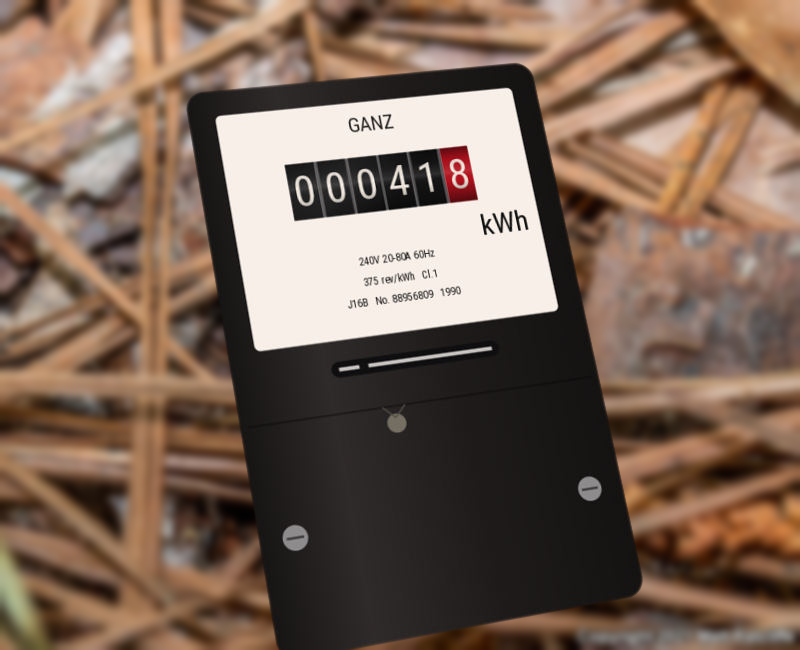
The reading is 41.8 kWh
